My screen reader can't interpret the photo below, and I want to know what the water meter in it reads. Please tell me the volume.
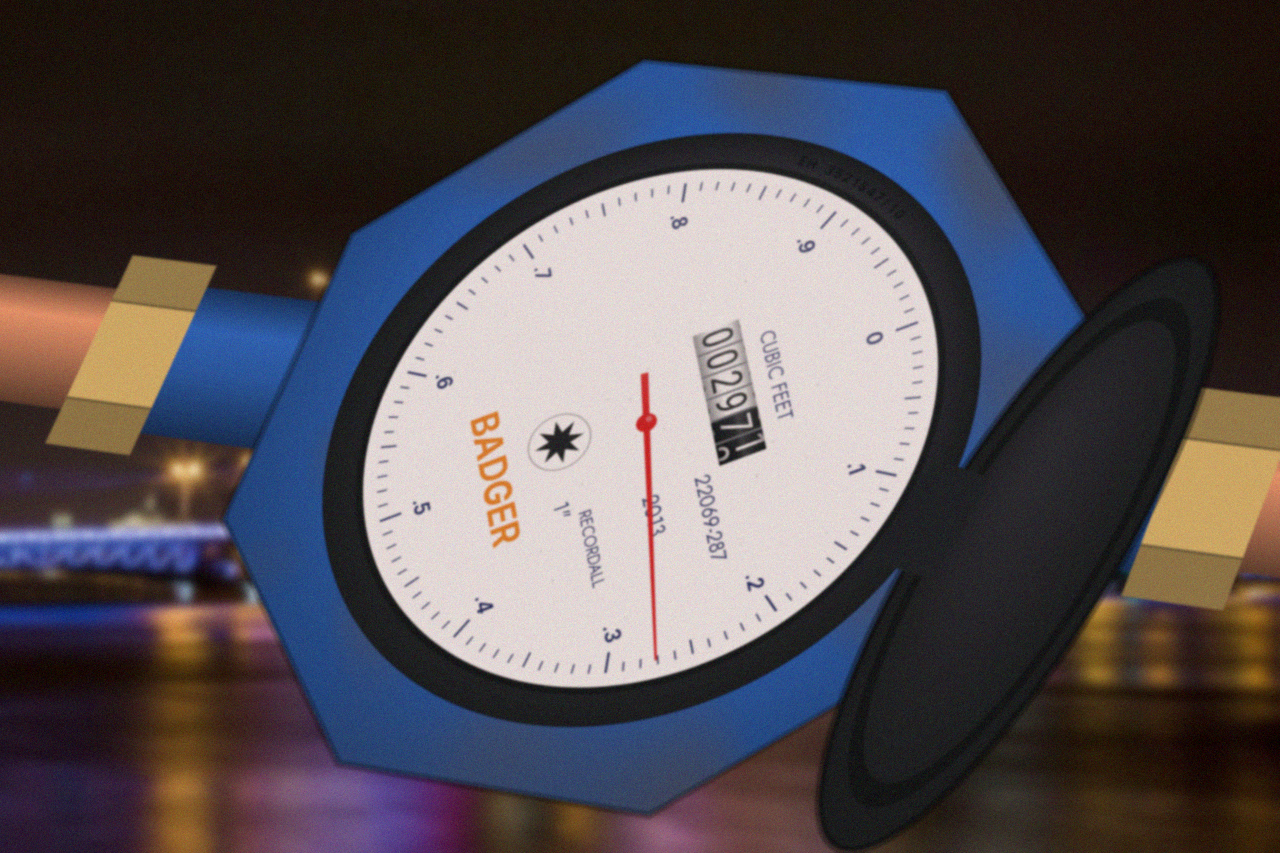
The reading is 2971.27 ft³
